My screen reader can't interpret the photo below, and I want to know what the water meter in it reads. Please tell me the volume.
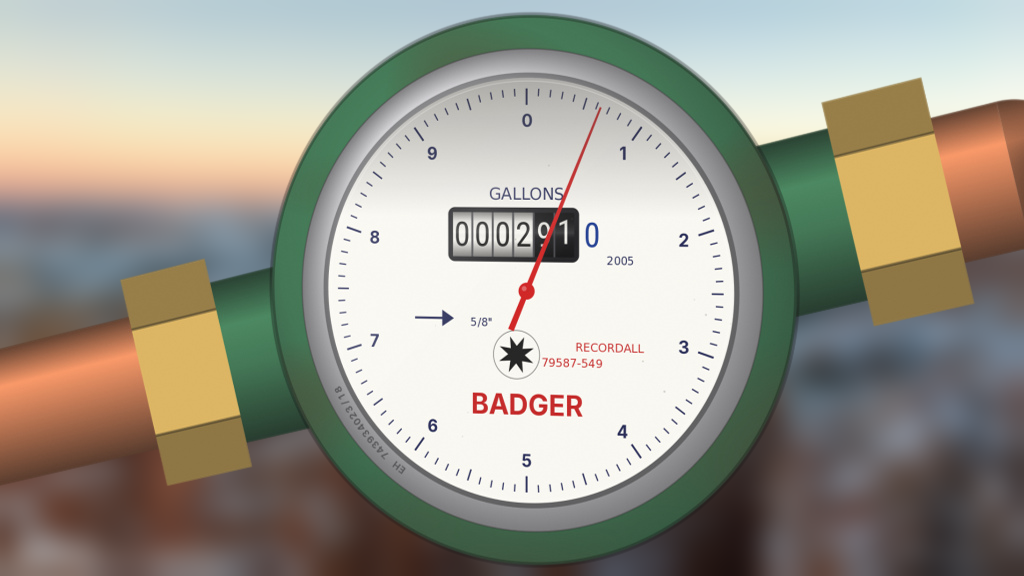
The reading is 2910.6 gal
